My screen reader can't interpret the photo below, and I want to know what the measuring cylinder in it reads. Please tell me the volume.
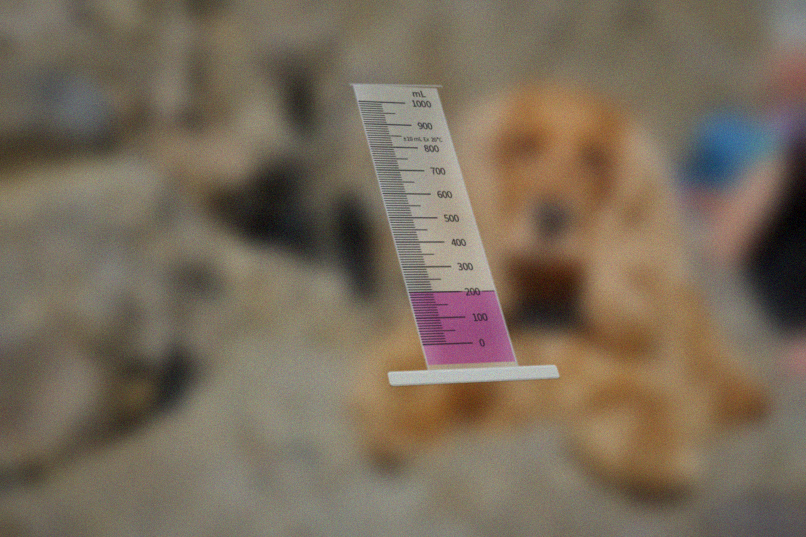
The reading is 200 mL
